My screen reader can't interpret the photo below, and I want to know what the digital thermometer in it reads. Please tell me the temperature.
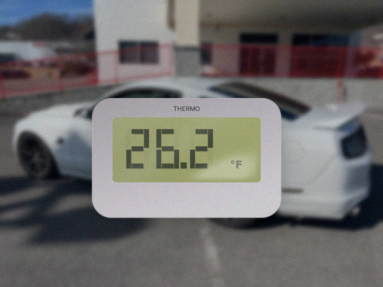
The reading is 26.2 °F
